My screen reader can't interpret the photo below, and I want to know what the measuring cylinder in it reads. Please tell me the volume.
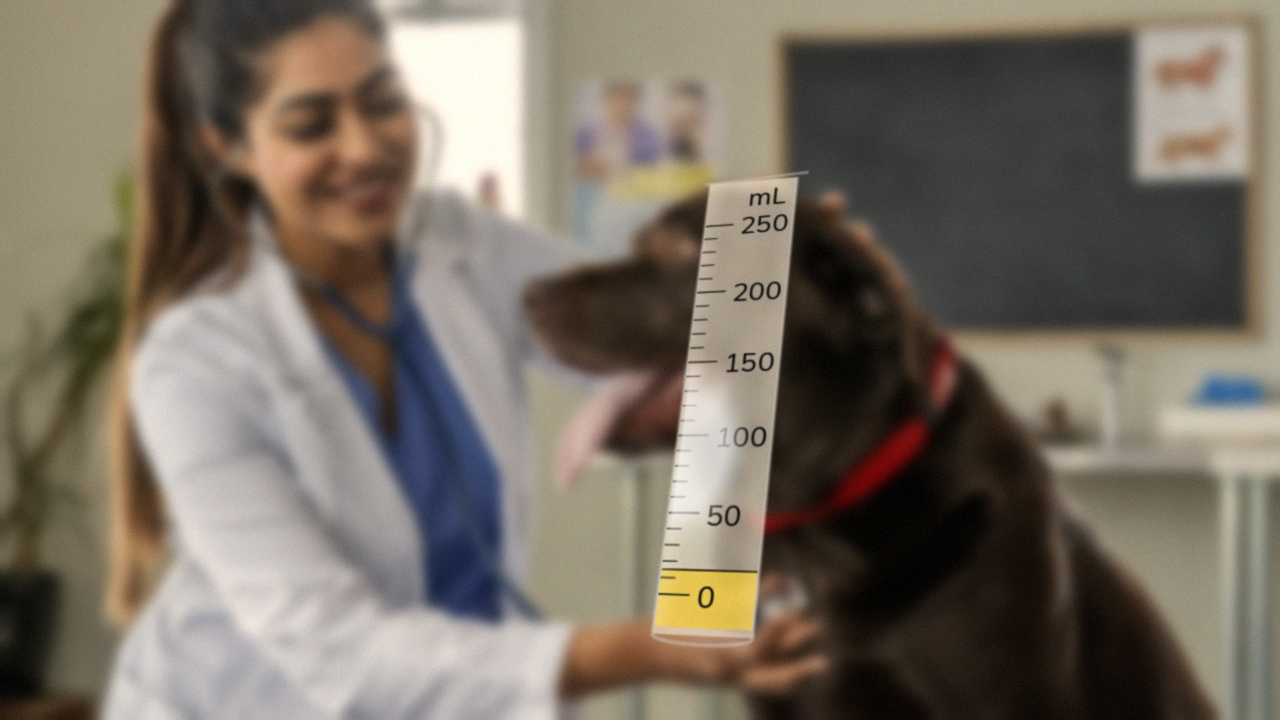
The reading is 15 mL
